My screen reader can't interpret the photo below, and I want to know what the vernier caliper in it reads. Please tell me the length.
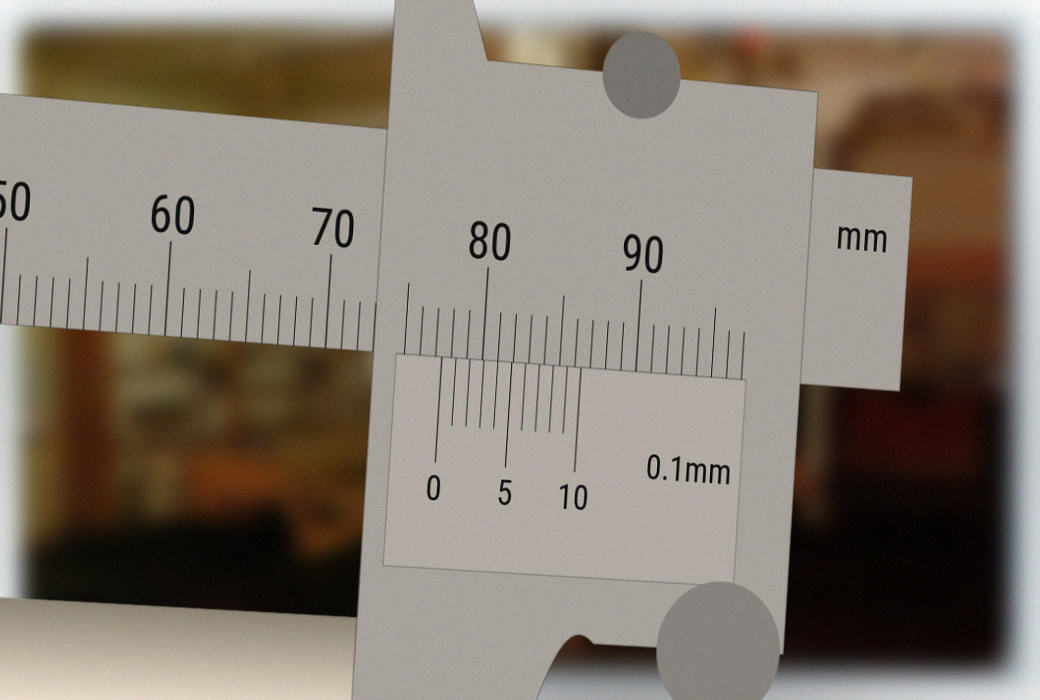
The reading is 77.4 mm
